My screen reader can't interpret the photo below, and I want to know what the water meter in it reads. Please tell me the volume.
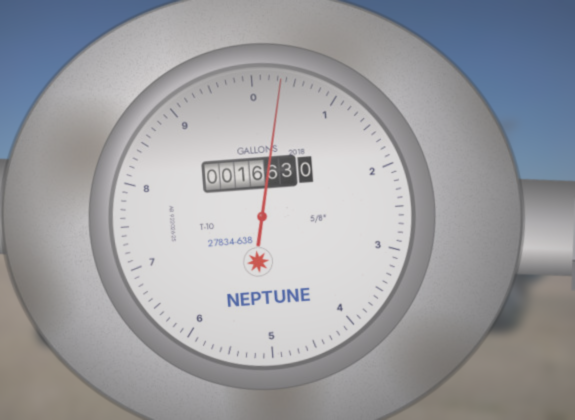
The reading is 16630.3 gal
